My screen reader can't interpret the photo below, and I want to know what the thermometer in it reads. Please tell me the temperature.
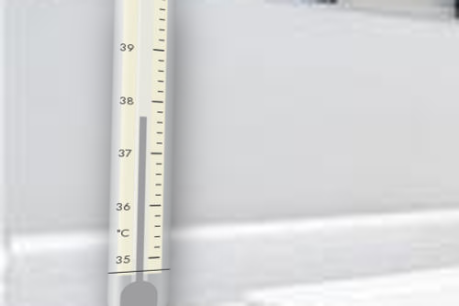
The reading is 37.7 °C
